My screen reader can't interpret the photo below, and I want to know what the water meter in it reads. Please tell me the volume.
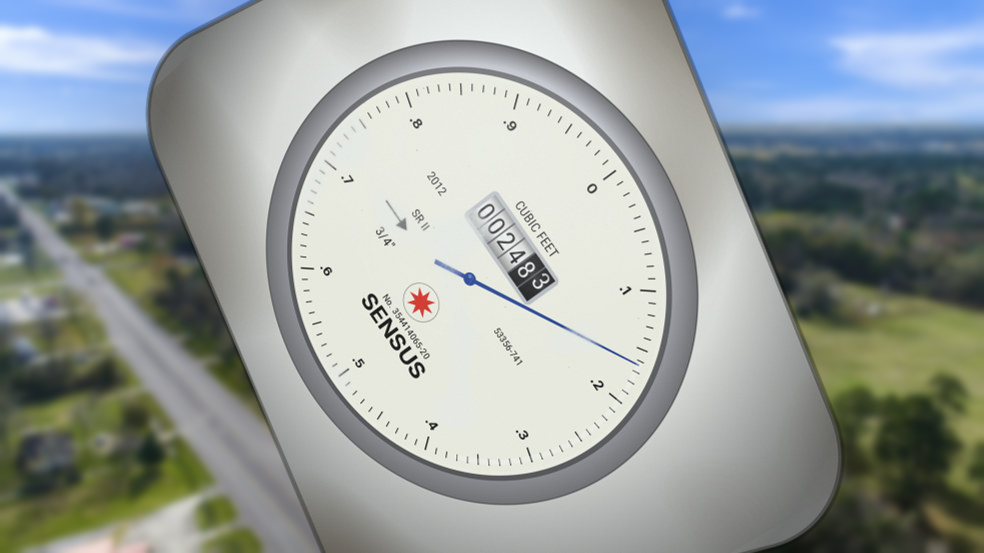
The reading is 2483.16 ft³
